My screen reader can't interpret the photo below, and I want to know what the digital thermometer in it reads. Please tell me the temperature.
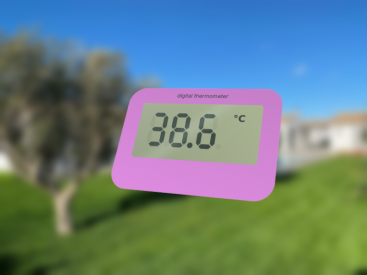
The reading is 38.6 °C
